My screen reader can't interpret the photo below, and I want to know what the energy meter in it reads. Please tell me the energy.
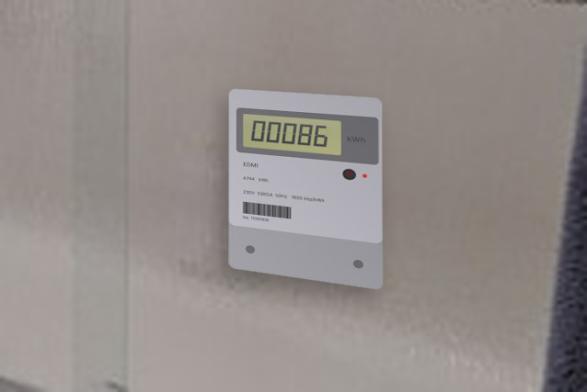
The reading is 86 kWh
